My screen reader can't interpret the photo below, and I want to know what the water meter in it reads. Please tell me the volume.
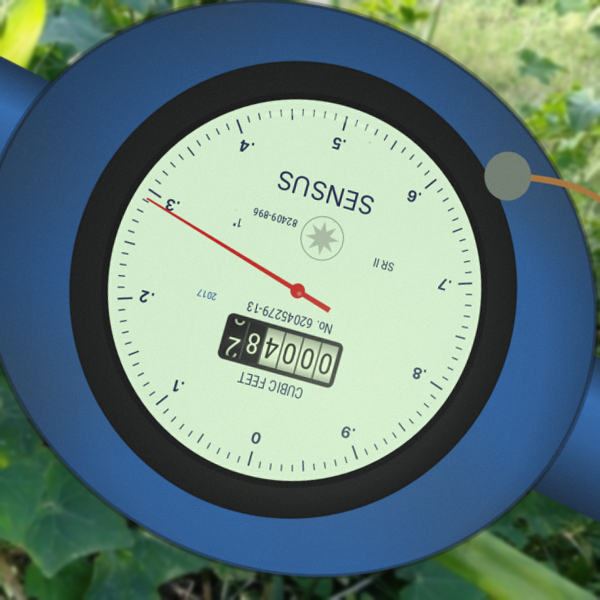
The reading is 482.29 ft³
